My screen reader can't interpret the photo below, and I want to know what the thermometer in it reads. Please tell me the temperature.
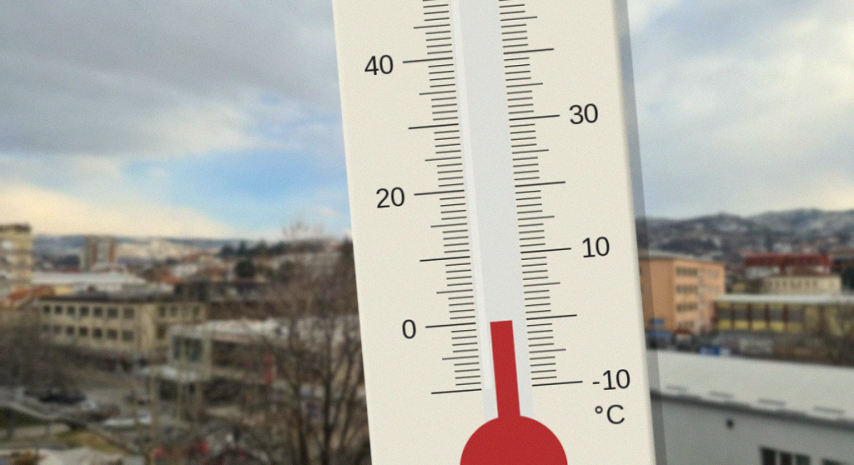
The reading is 0 °C
